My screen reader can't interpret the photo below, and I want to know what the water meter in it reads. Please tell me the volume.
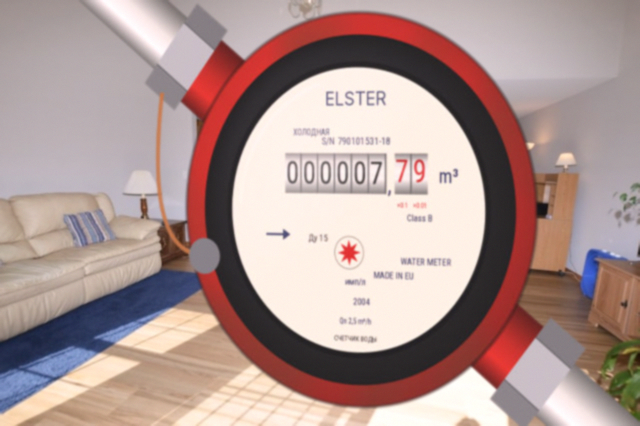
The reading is 7.79 m³
